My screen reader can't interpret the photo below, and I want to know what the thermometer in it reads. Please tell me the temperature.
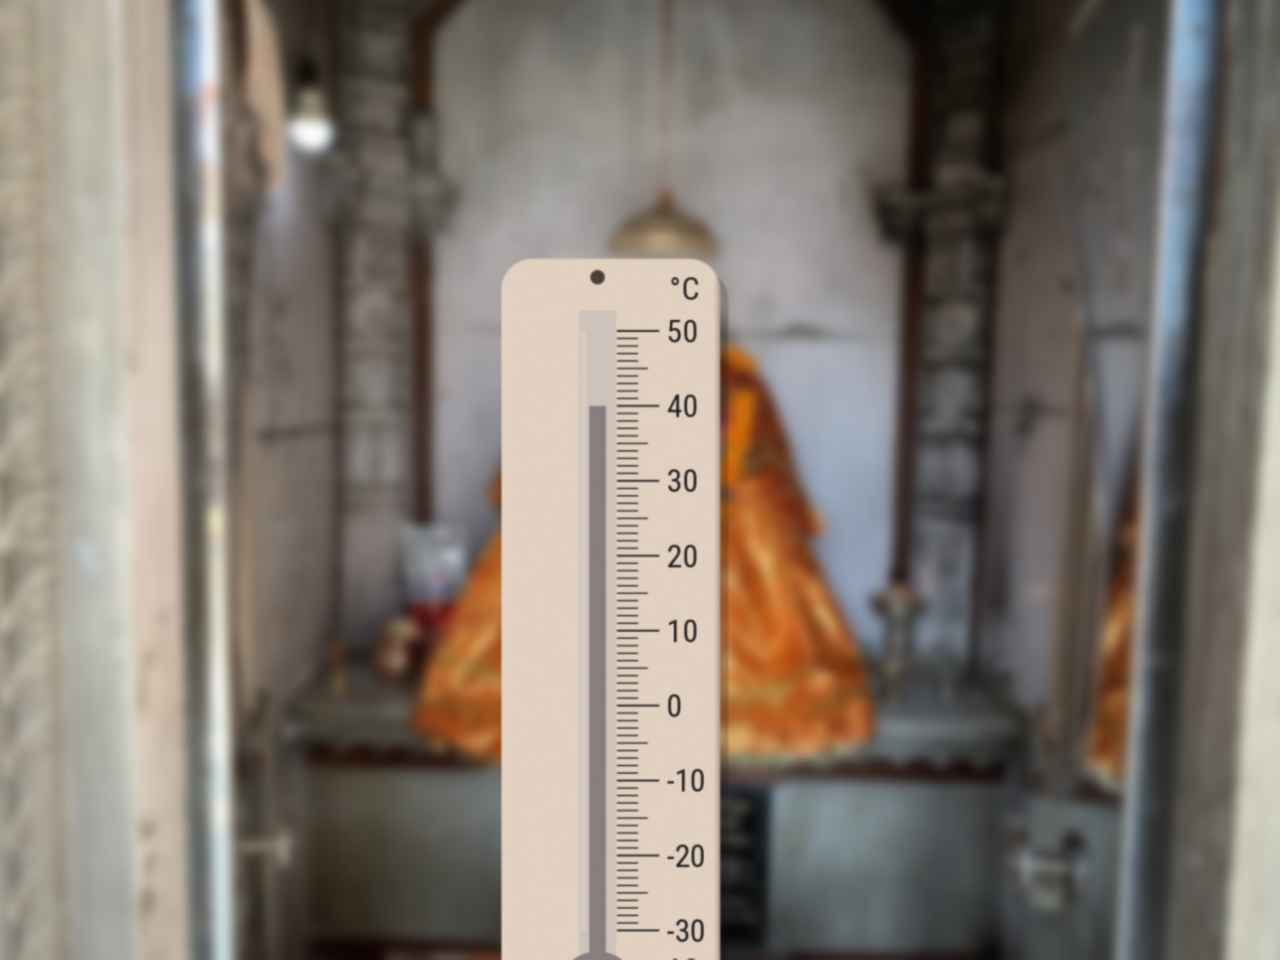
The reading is 40 °C
